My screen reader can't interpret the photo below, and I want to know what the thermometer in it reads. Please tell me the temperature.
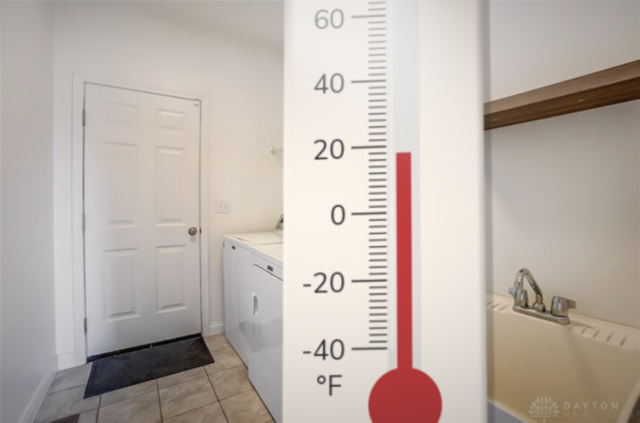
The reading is 18 °F
